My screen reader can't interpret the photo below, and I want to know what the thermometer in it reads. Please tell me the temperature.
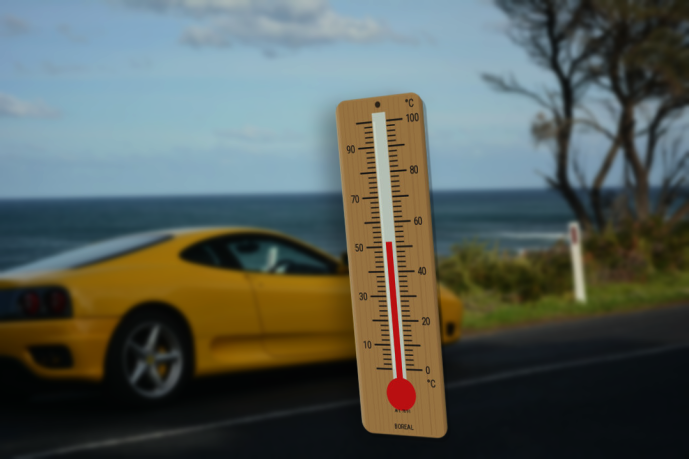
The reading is 52 °C
